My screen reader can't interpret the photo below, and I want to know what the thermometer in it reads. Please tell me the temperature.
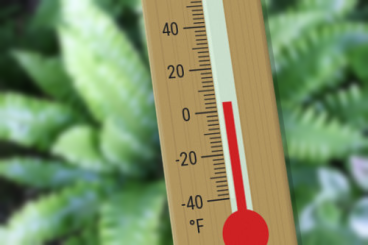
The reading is 4 °F
